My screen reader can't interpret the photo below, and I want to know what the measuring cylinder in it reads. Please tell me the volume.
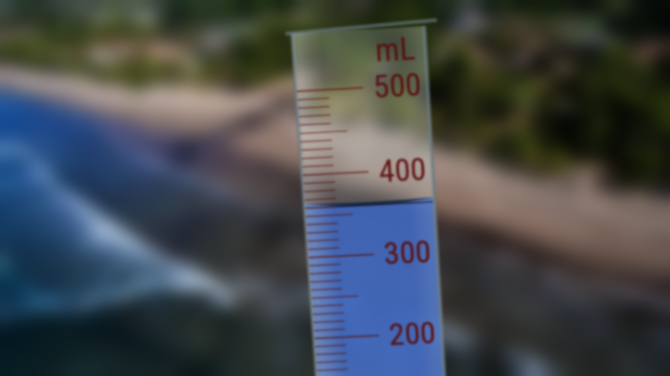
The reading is 360 mL
